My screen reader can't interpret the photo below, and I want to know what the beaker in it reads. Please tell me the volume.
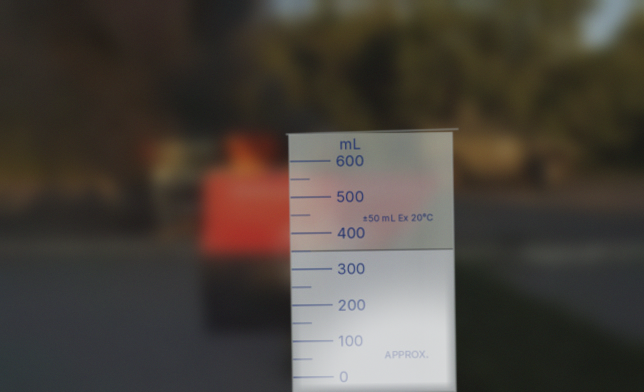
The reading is 350 mL
